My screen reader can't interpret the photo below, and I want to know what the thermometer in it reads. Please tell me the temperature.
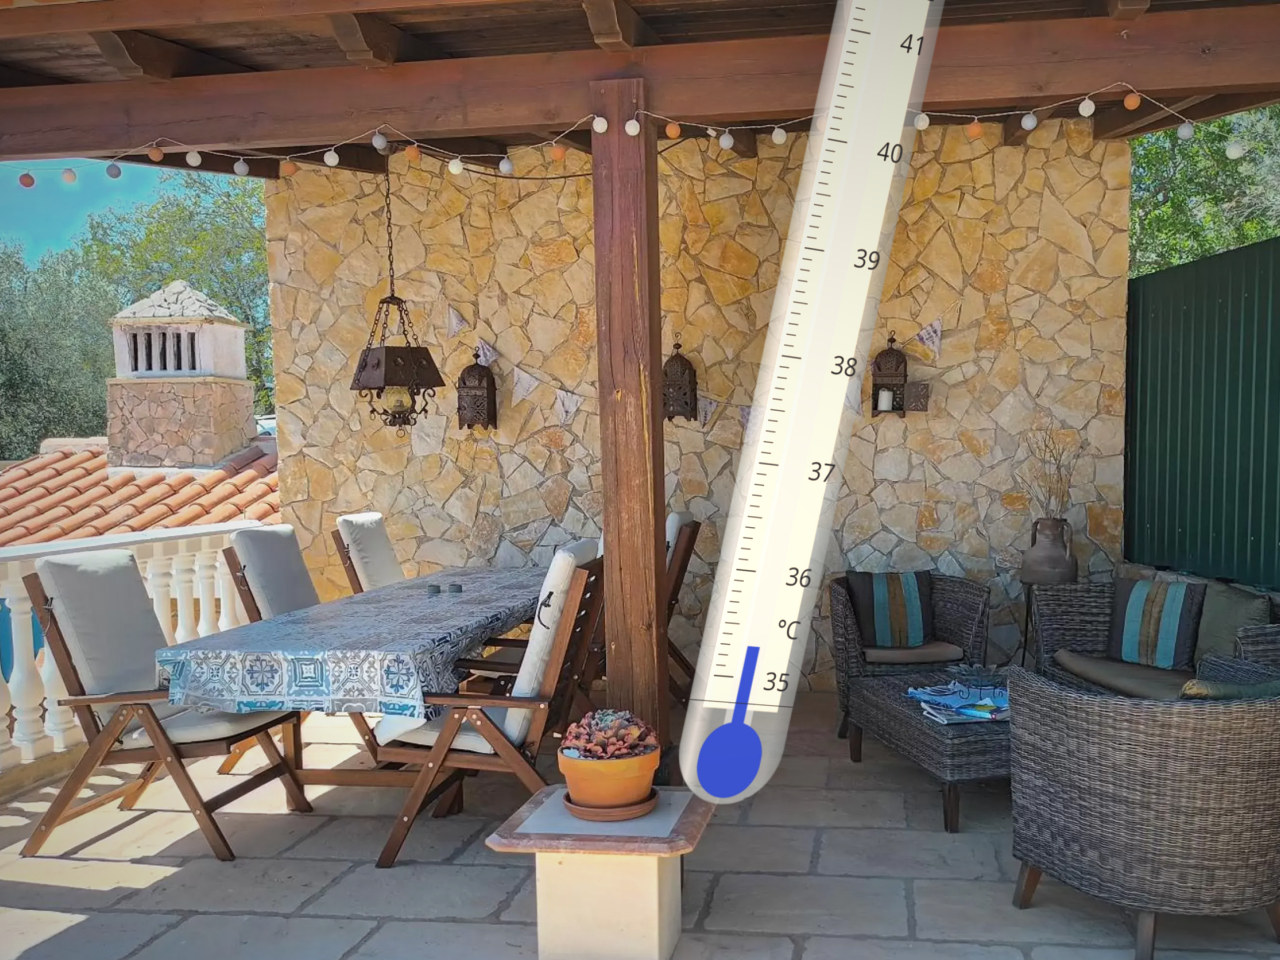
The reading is 35.3 °C
